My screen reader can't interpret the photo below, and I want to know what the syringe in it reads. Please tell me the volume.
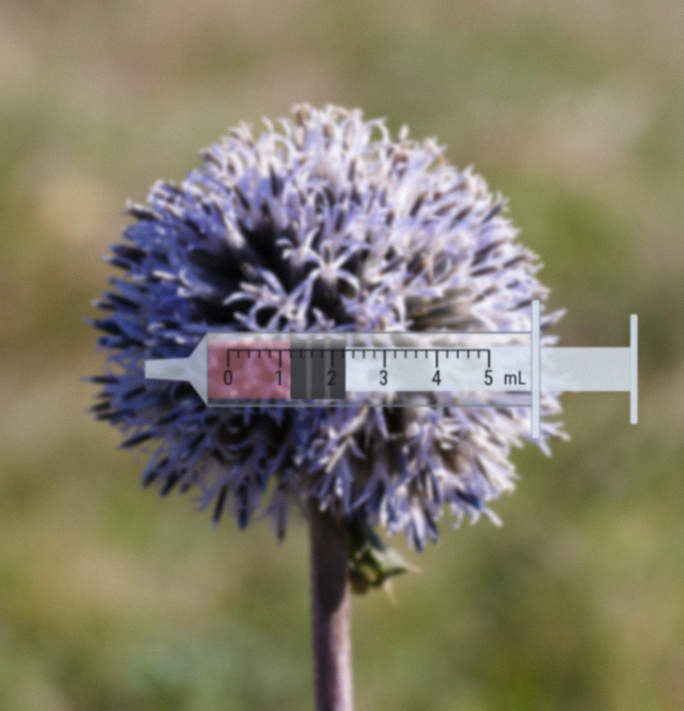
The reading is 1.2 mL
